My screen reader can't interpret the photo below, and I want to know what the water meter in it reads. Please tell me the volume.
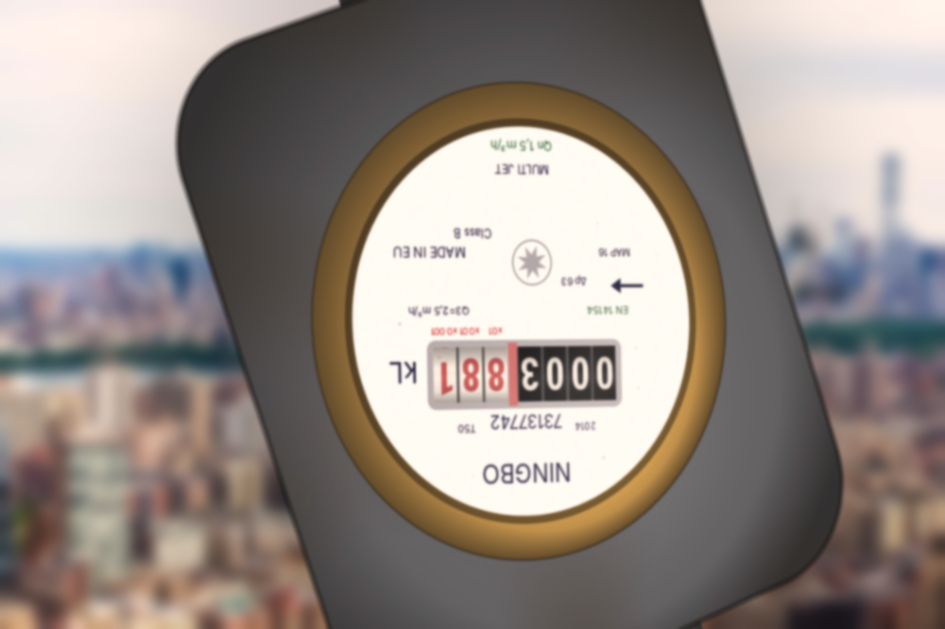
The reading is 3.881 kL
